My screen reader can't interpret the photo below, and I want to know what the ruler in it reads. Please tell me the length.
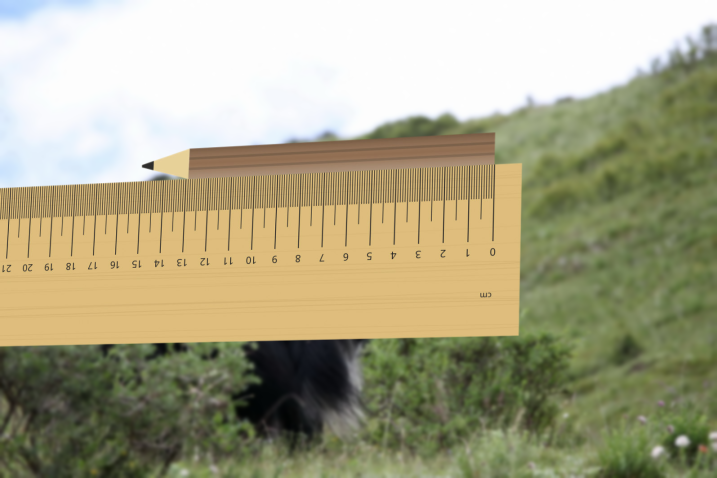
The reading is 15 cm
